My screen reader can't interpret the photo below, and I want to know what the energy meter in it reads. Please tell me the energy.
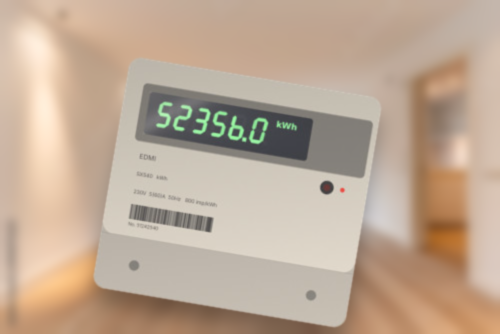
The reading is 52356.0 kWh
